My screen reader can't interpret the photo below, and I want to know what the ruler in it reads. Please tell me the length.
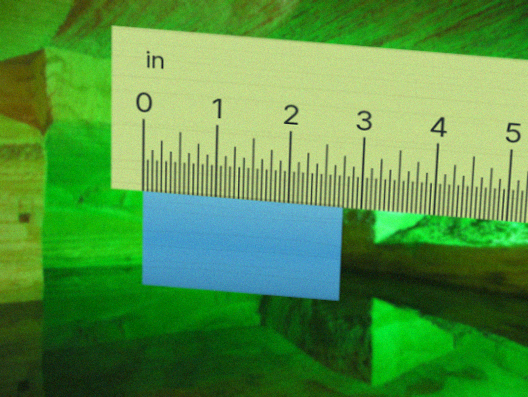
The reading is 2.75 in
